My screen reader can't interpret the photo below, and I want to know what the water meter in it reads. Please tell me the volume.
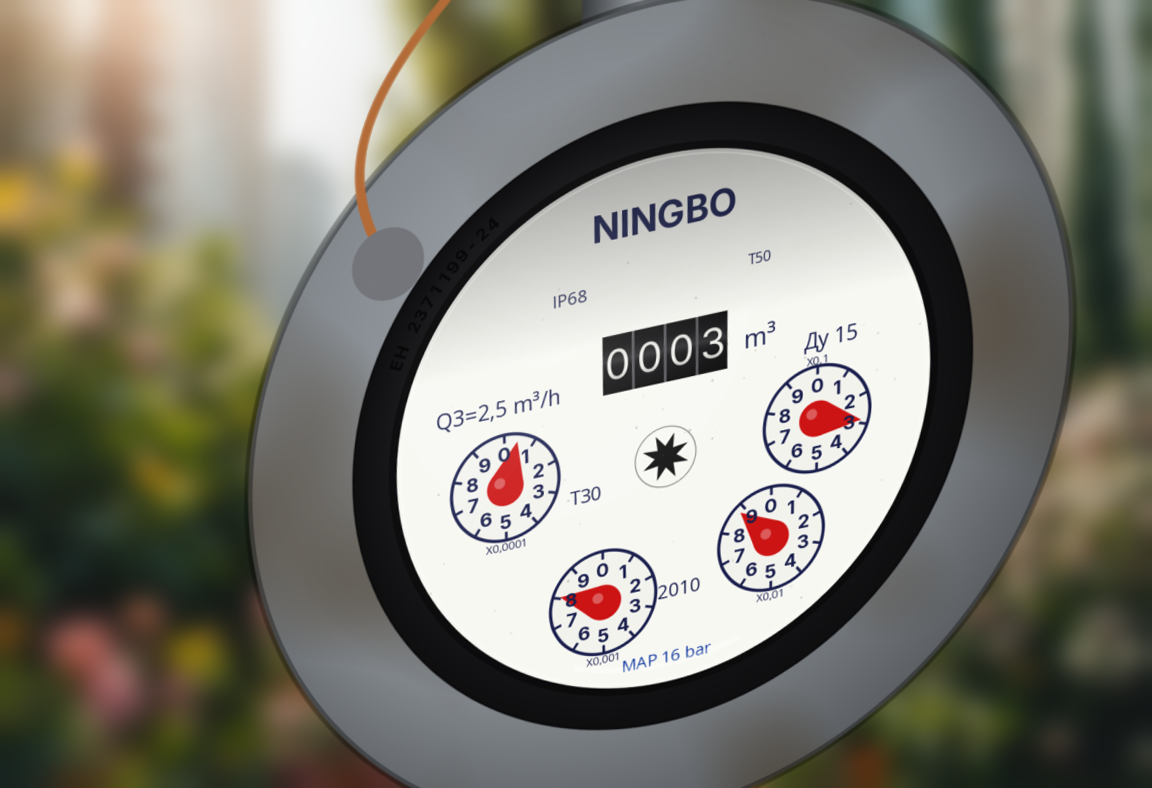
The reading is 3.2880 m³
